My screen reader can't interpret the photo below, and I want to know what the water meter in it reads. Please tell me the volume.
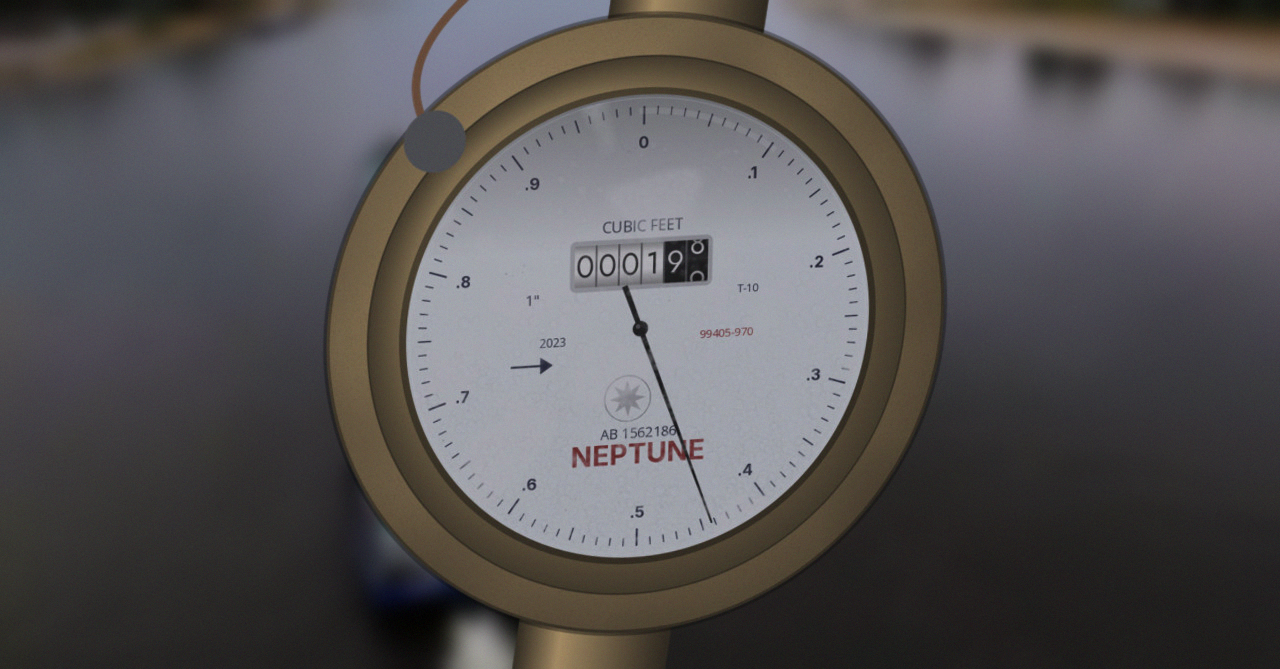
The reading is 198.44 ft³
